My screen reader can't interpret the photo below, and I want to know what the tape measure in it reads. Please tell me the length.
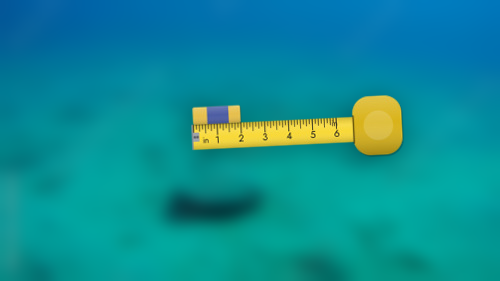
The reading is 2 in
